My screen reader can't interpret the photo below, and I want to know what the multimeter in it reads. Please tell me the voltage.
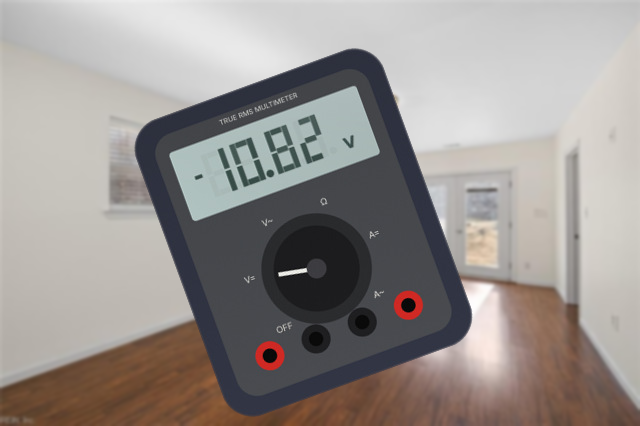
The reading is -10.82 V
